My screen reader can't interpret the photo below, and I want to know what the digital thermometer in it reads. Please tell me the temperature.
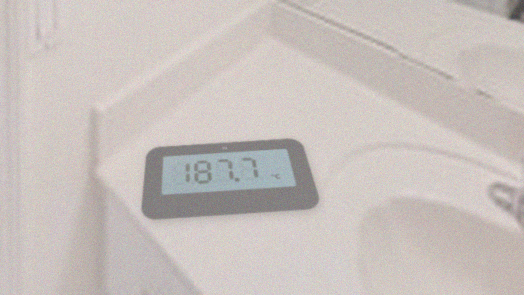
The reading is 187.7 °C
